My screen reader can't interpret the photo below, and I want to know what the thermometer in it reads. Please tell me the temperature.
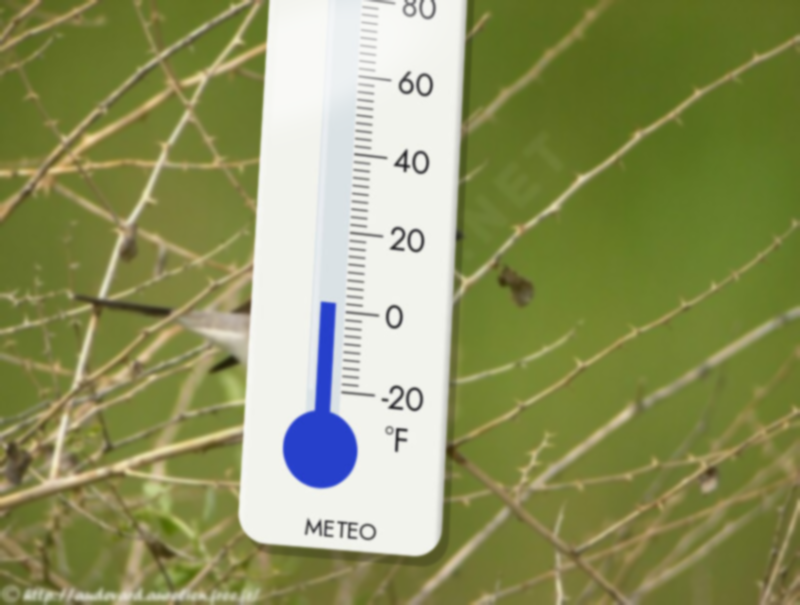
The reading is 2 °F
